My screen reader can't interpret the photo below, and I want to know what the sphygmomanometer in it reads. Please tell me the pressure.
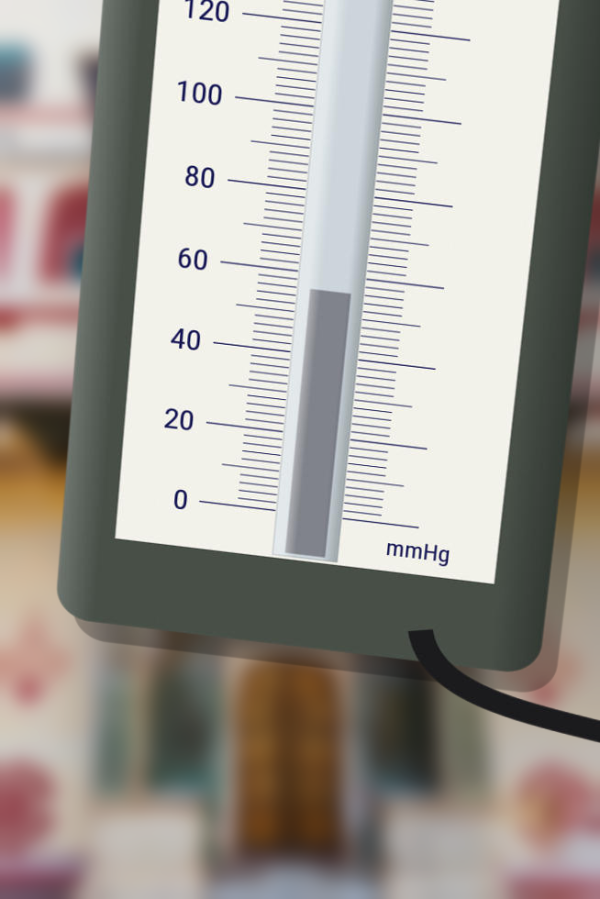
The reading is 56 mmHg
